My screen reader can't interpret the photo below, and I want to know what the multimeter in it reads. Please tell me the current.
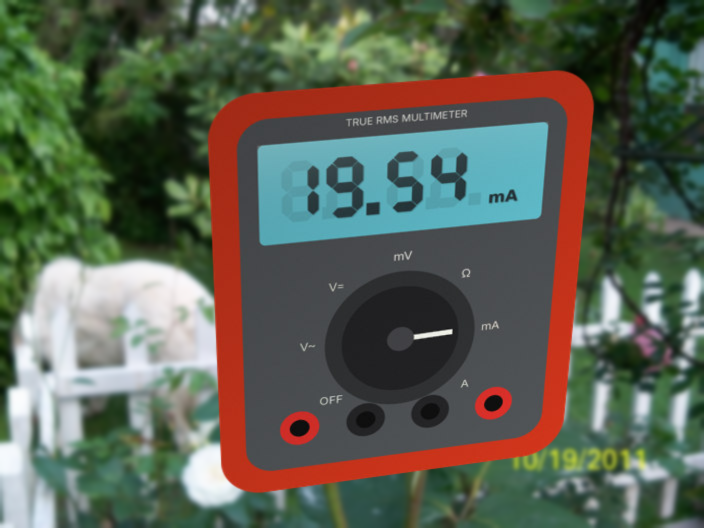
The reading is 19.54 mA
